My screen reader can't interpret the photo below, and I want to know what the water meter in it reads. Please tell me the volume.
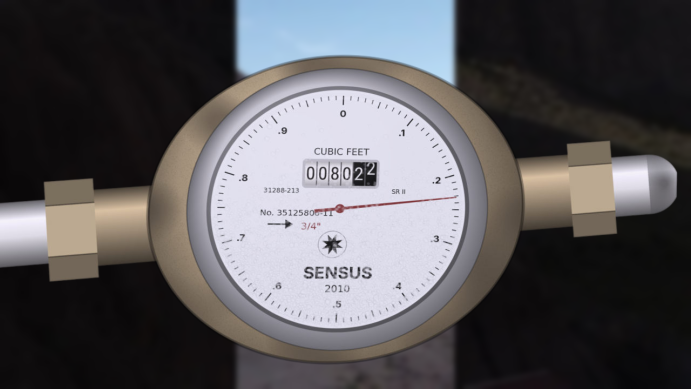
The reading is 8022.23 ft³
